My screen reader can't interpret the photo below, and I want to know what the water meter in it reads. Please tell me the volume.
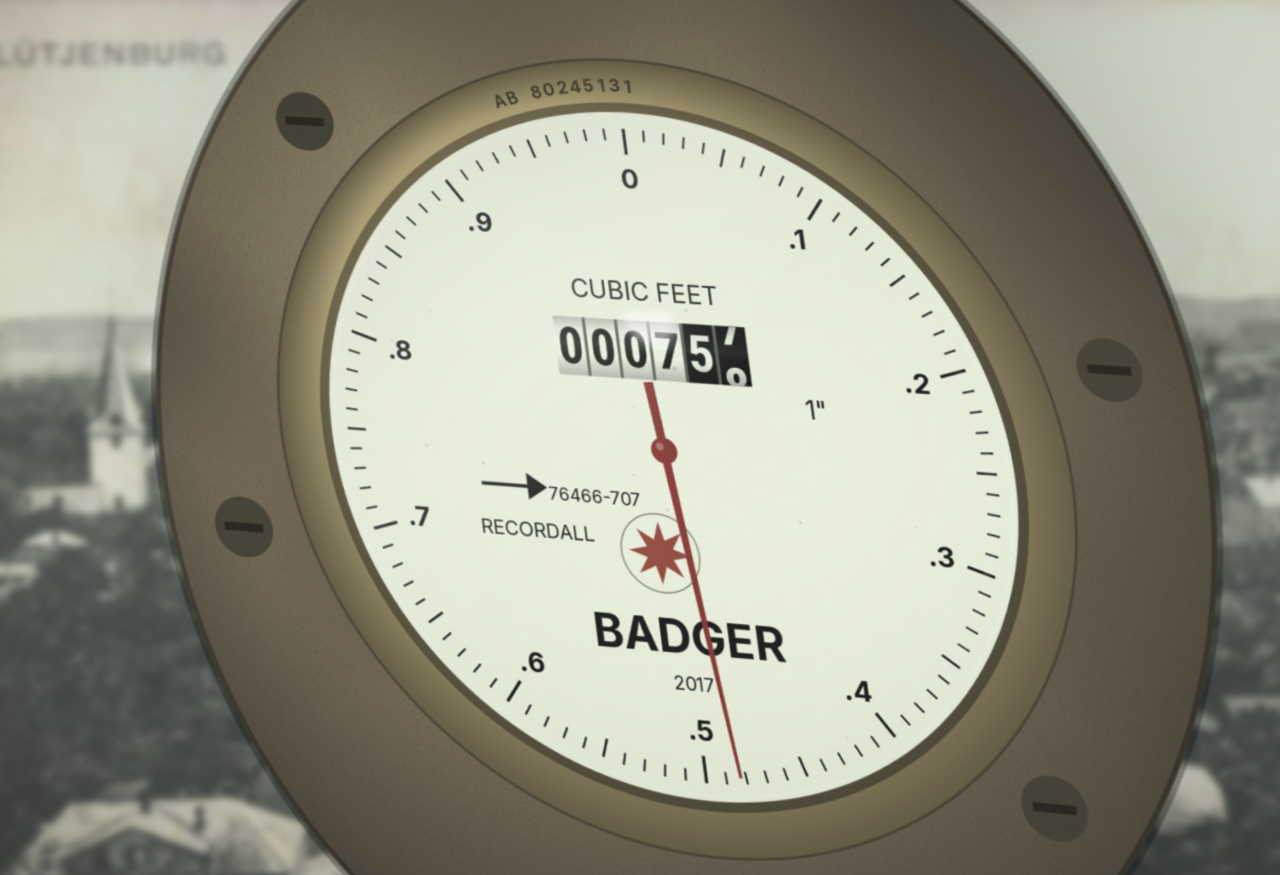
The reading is 757.48 ft³
